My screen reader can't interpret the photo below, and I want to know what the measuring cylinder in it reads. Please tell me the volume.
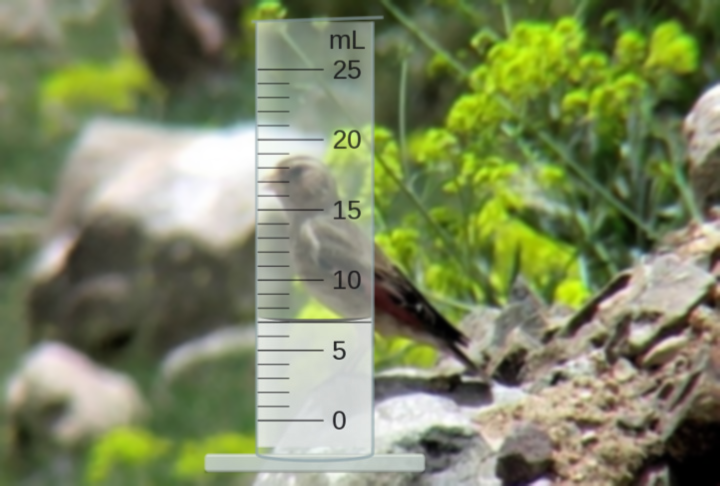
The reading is 7 mL
